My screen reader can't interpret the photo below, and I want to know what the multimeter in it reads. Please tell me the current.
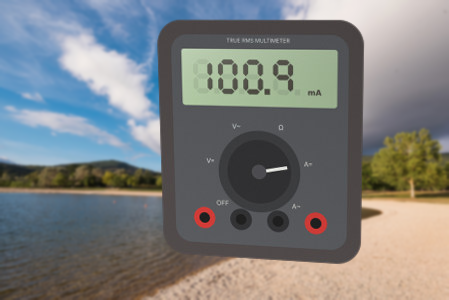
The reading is 100.9 mA
